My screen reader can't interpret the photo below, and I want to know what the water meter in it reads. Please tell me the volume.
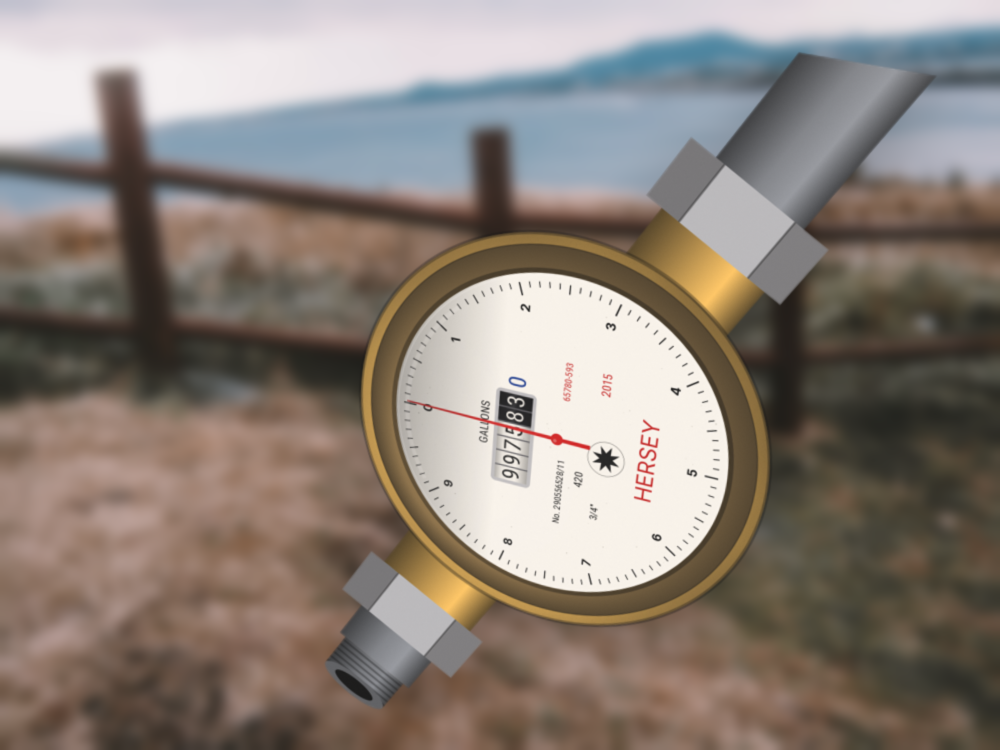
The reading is 9975830.0 gal
